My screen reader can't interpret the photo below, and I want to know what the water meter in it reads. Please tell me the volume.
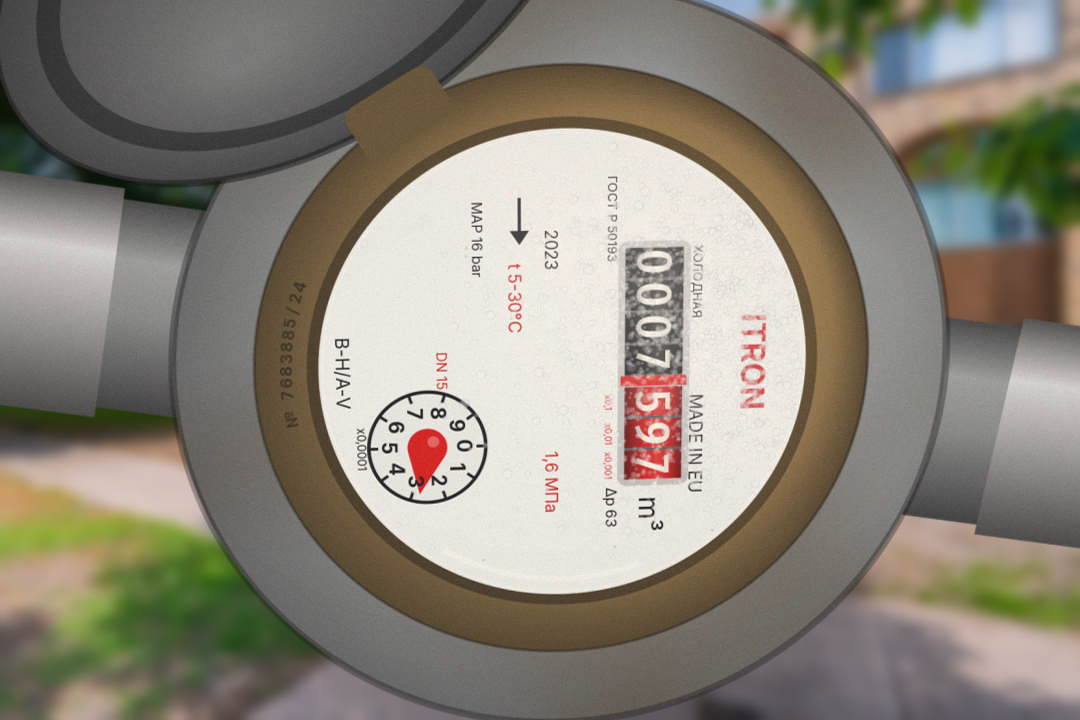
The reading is 7.5972 m³
